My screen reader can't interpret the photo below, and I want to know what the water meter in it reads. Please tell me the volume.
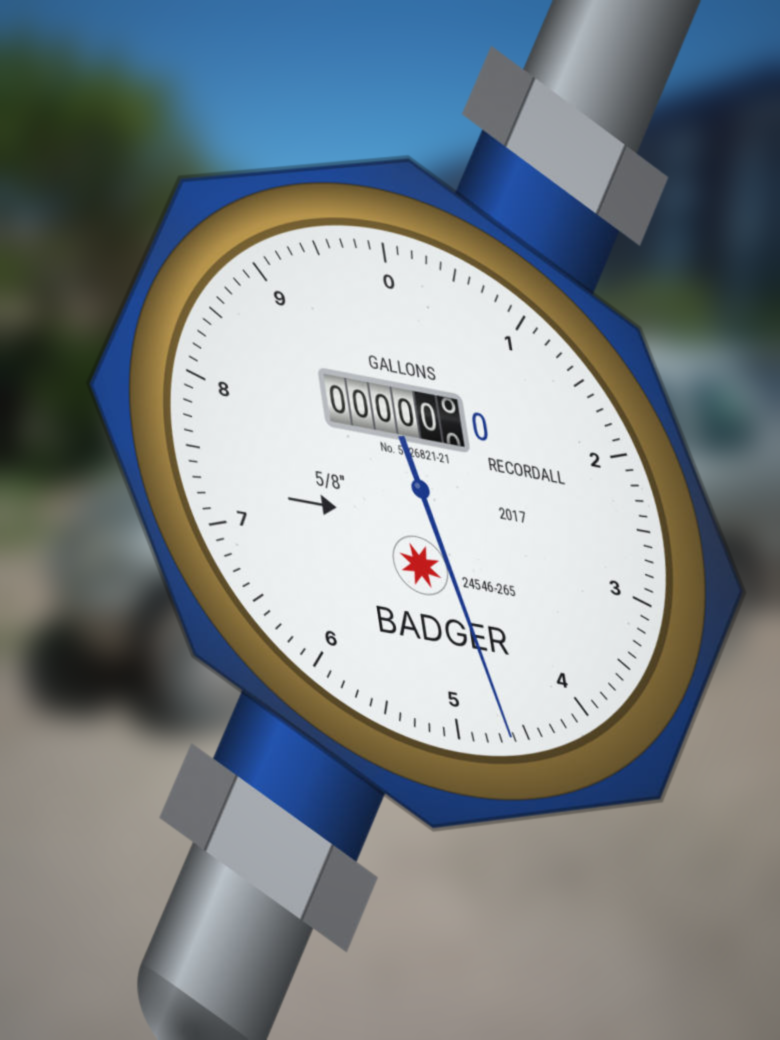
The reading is 84.6 gal
